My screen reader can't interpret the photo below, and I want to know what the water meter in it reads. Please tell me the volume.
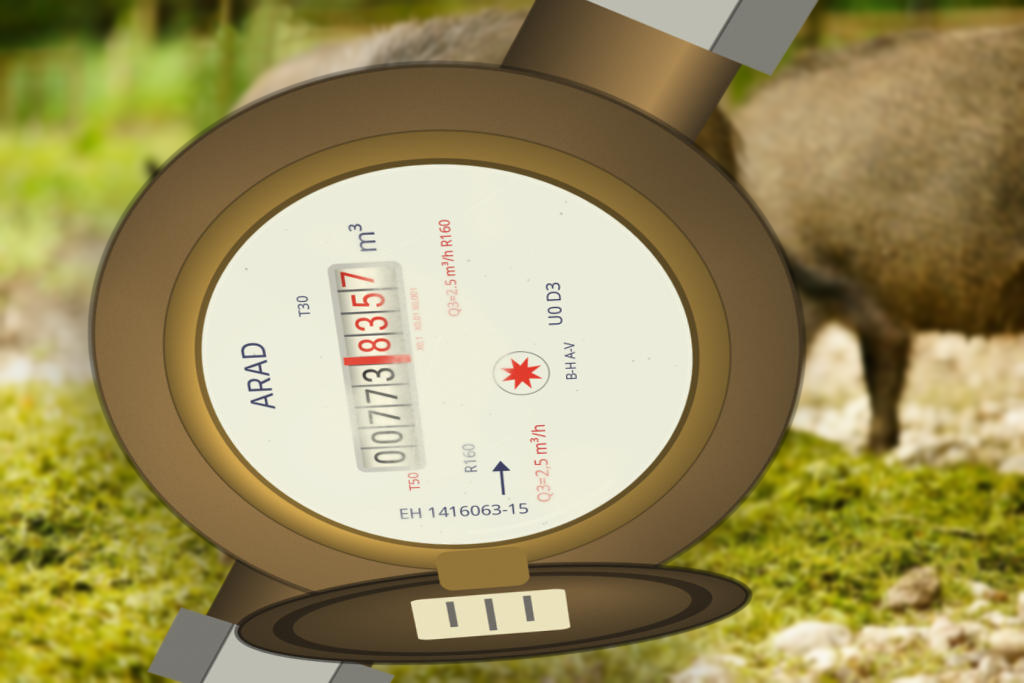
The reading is 773.8357 m³
